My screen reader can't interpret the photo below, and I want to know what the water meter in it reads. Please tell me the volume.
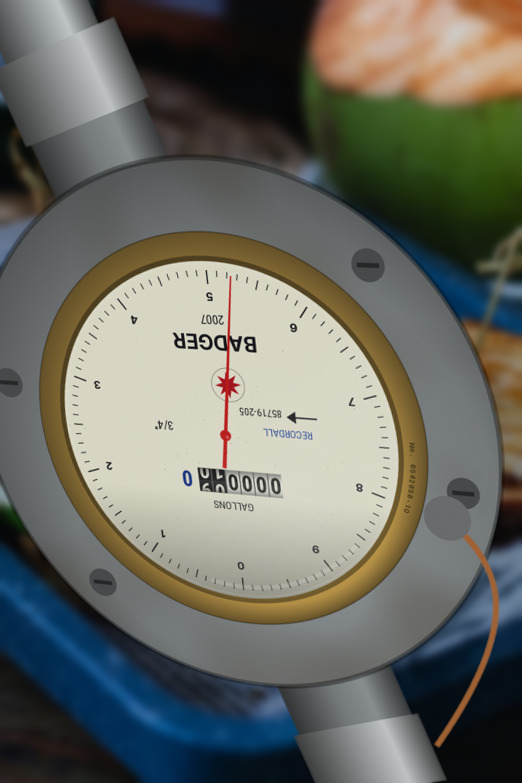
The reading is 95.2 gal
